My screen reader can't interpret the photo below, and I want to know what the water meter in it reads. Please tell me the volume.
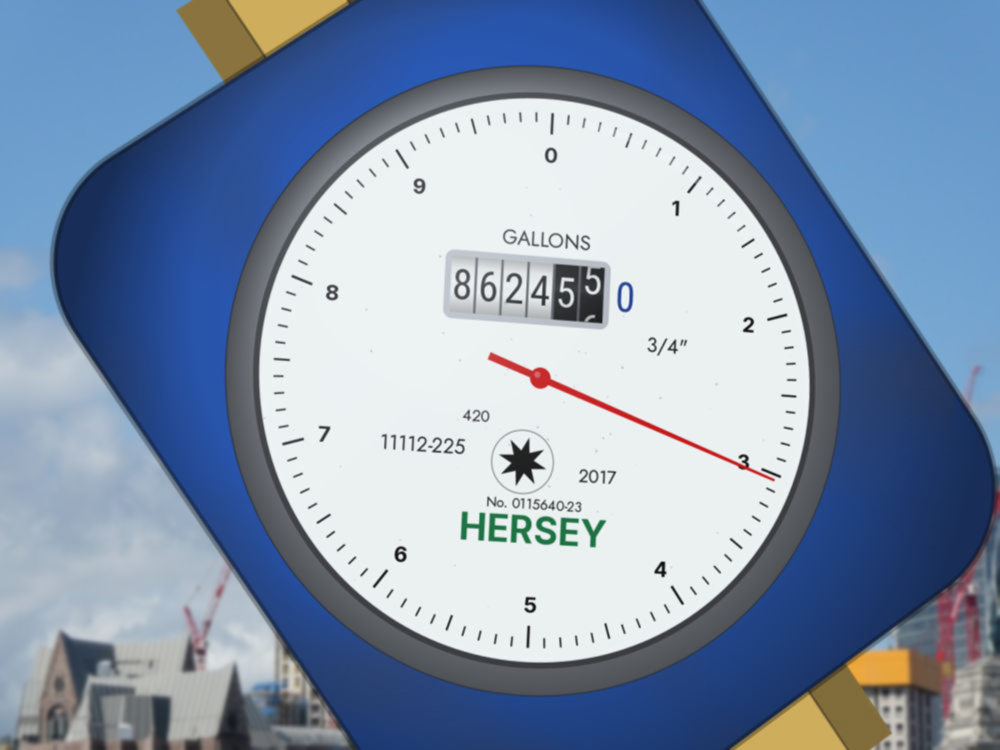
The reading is 8624553.0 gal
